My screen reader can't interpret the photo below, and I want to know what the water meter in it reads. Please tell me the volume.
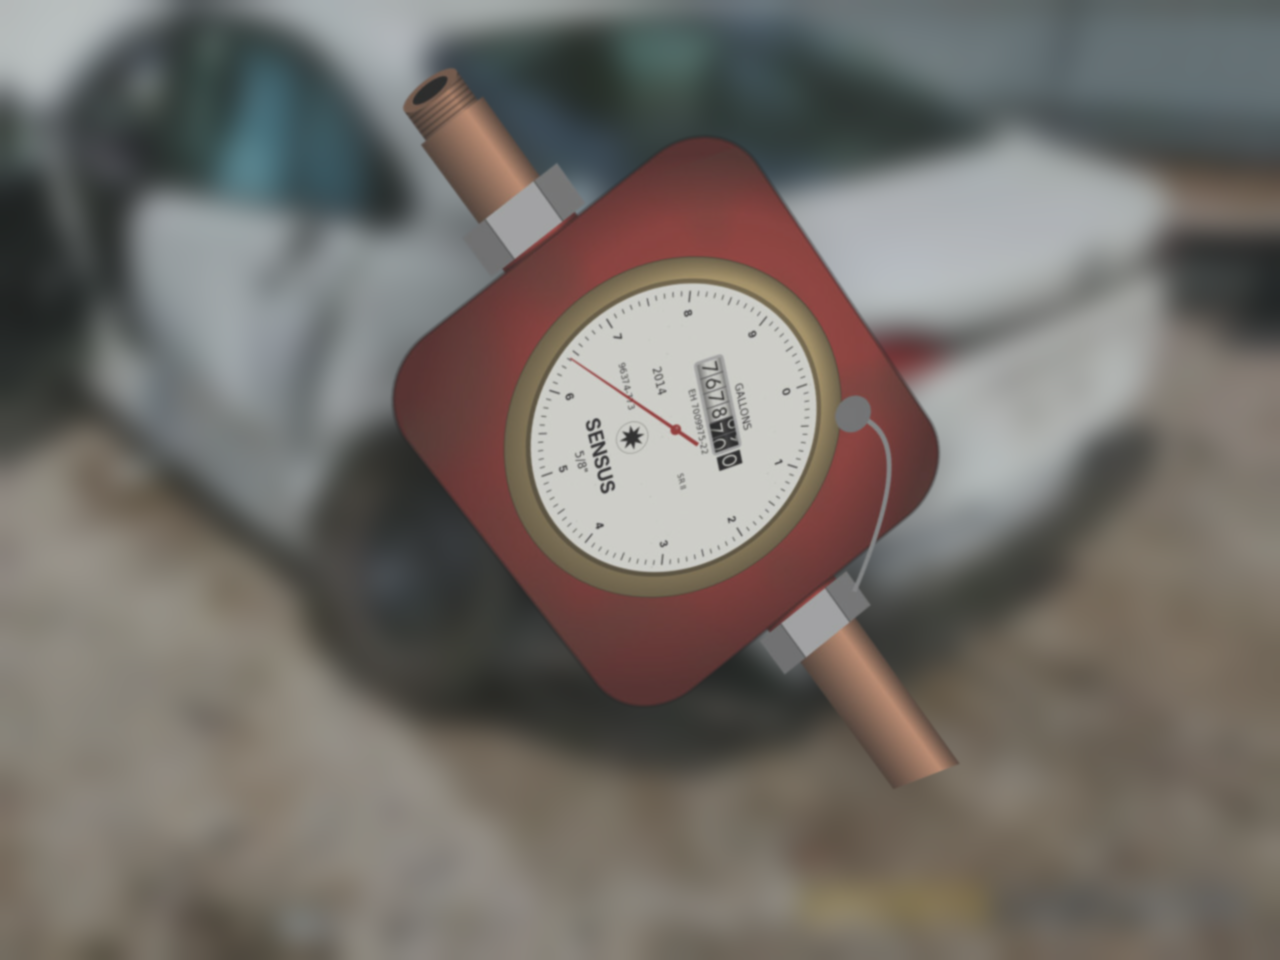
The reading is 7678696.4 gal
